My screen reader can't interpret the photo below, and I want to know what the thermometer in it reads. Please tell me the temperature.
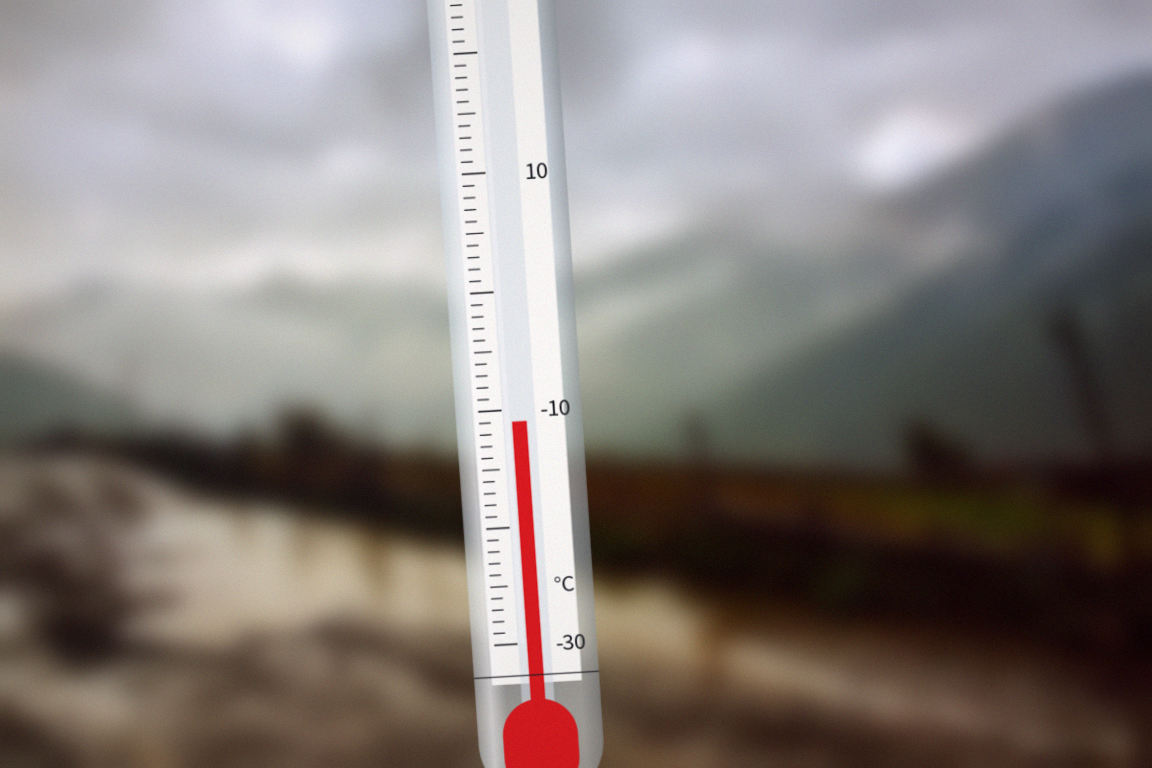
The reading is -11 °C
